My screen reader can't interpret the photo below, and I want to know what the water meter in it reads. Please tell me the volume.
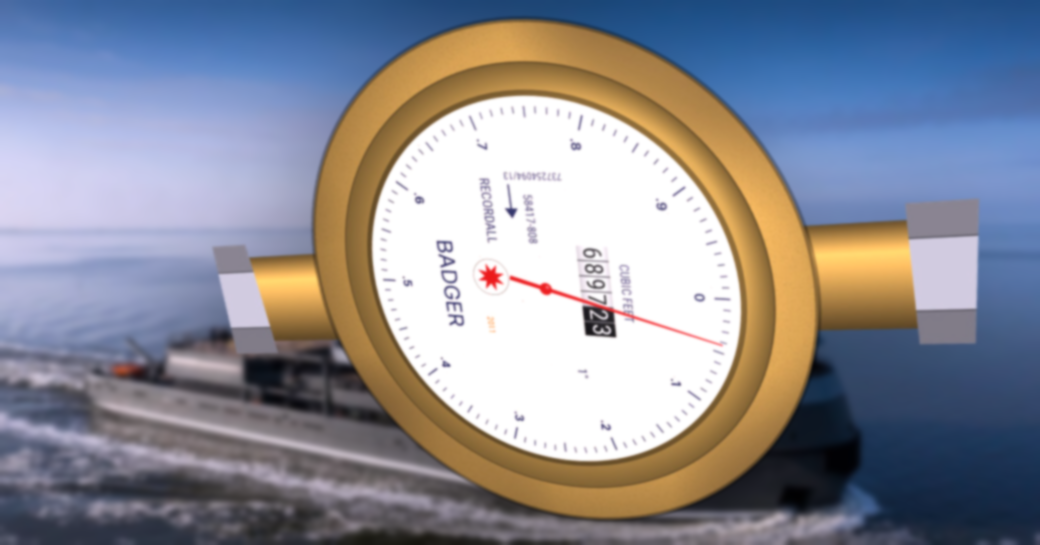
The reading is 689723.04 ft³
